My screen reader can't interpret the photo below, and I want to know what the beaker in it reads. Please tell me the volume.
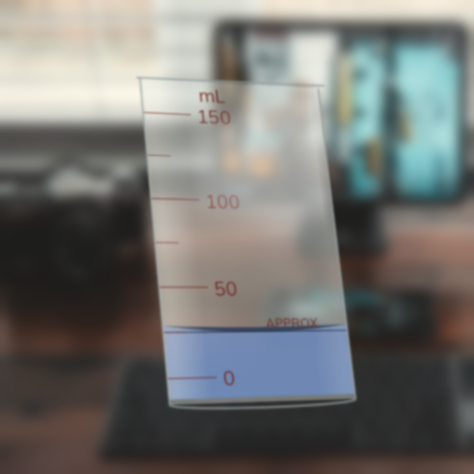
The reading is 25 mL
